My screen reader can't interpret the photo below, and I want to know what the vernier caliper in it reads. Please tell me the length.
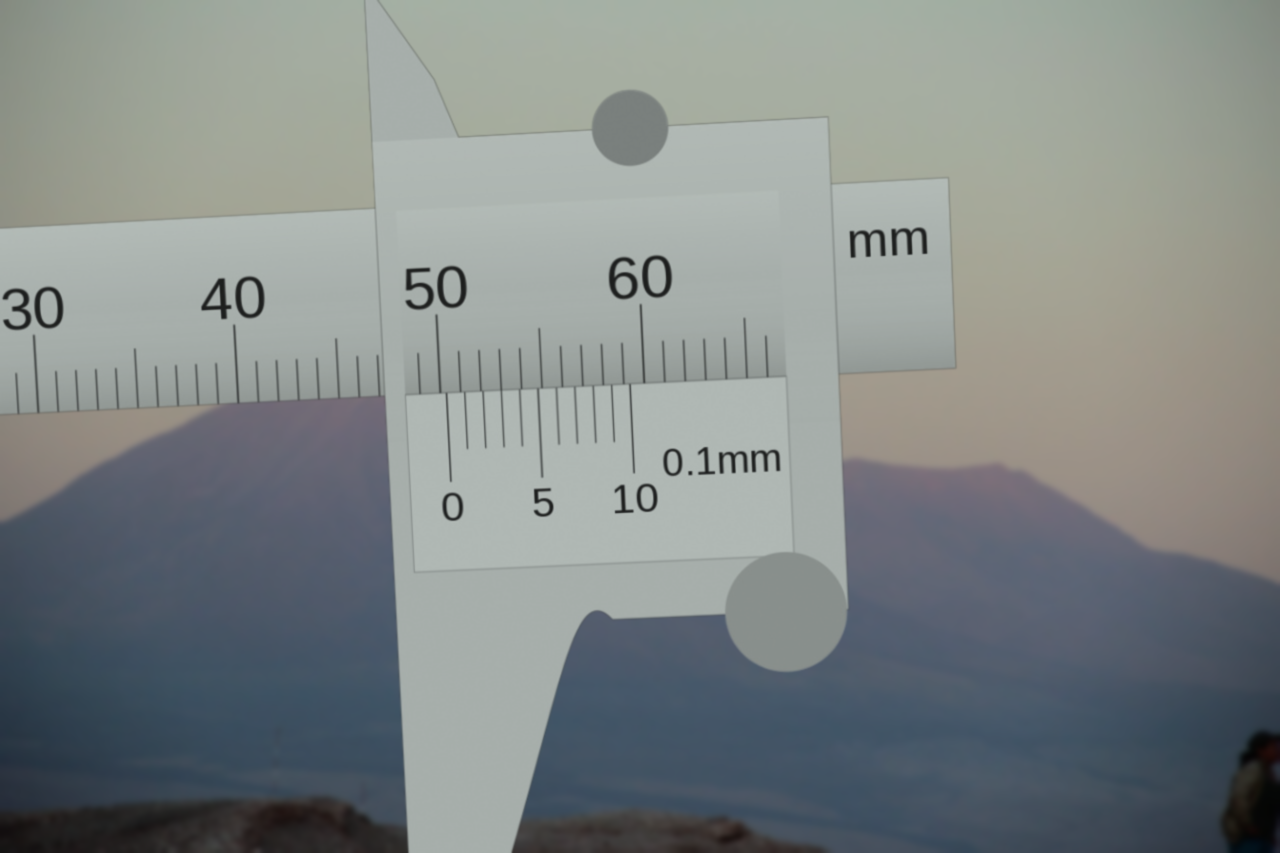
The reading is 50.3 mm
